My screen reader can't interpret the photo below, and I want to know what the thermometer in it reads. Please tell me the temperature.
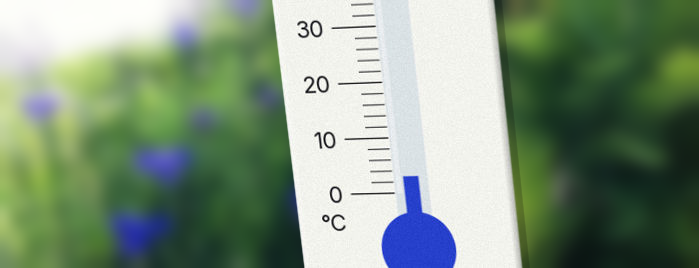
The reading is 3 °C
